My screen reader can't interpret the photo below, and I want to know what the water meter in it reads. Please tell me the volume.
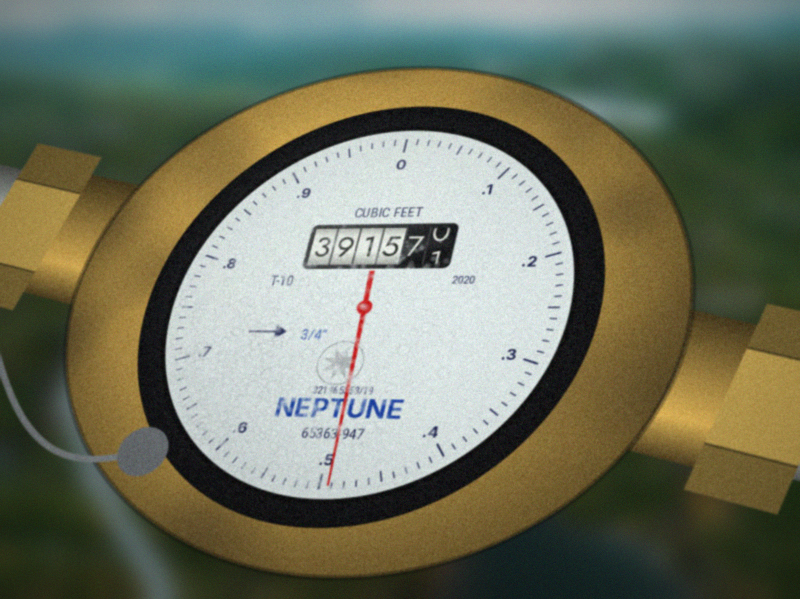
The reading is 391570.49 ft³
